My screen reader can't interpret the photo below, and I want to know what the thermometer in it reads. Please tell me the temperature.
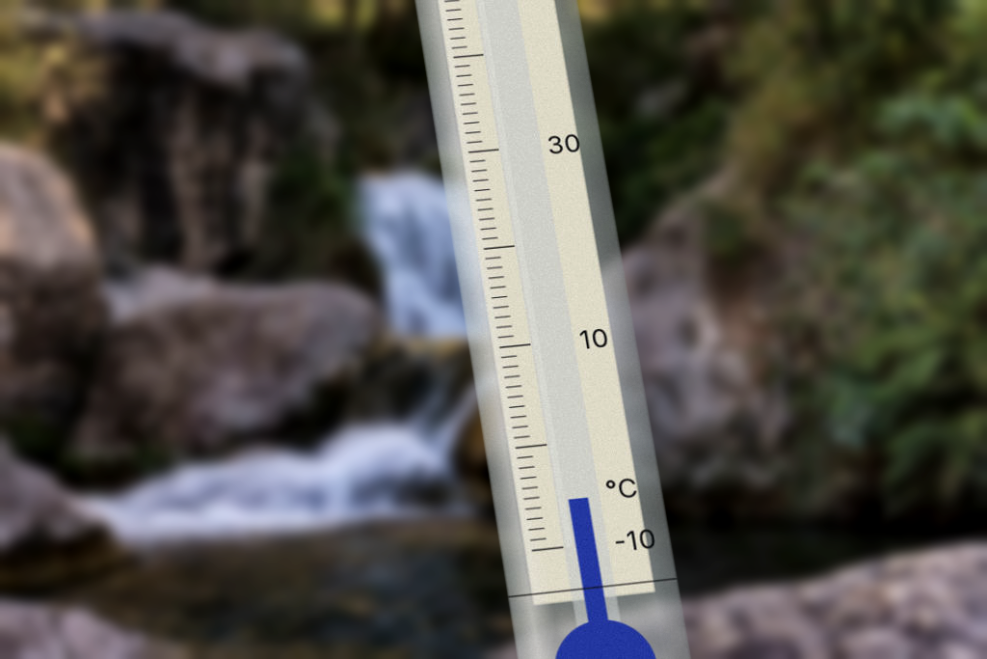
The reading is -5.5 °C
